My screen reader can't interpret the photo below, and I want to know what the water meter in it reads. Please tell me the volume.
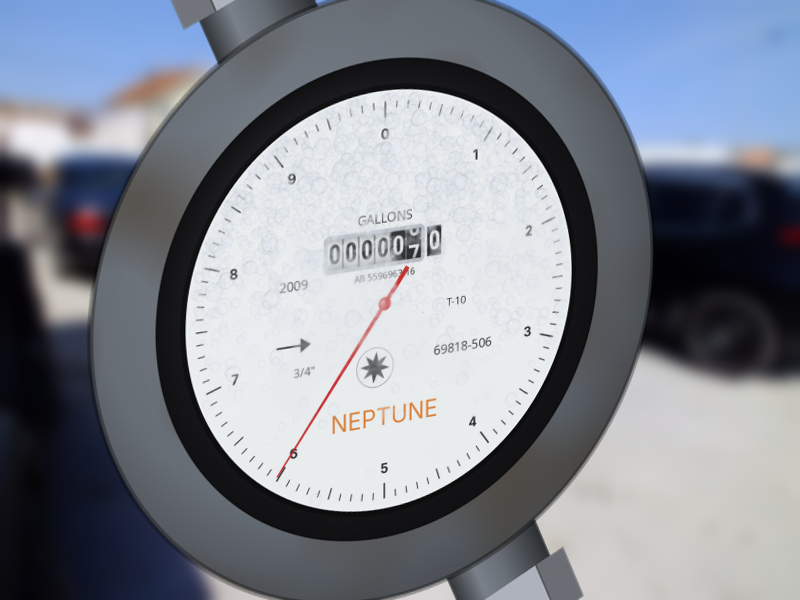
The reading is 66.0 gal
